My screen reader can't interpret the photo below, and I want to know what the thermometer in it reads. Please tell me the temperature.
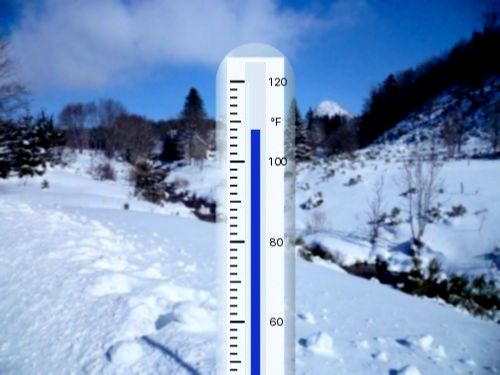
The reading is 108 °F
